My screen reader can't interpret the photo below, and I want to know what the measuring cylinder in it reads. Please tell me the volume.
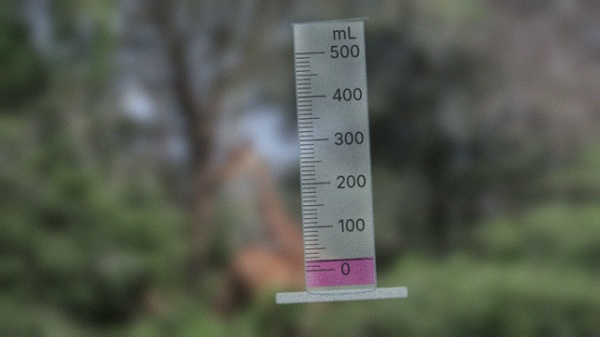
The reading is 20 mL
